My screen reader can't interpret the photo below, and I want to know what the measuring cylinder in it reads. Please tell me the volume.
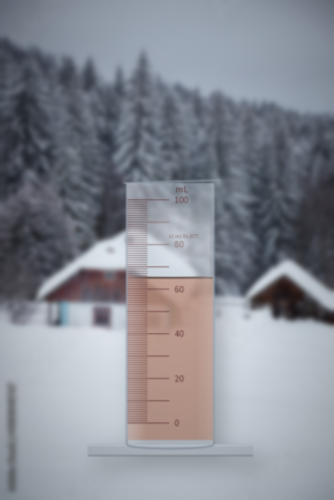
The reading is 65 mL
